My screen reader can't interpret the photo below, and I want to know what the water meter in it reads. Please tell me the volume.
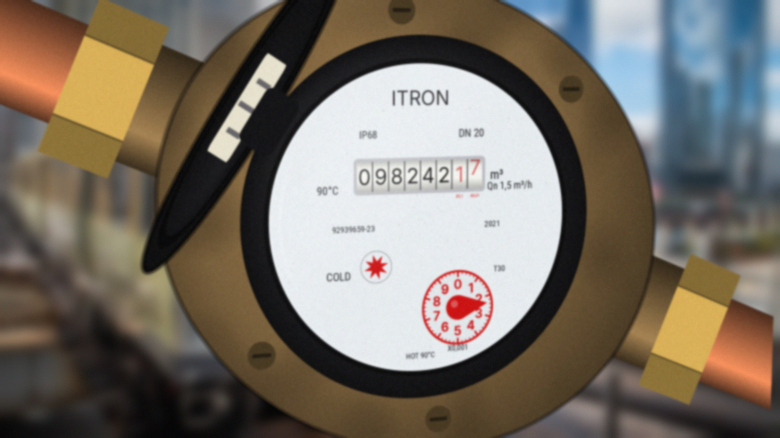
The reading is 98242.172 m³
